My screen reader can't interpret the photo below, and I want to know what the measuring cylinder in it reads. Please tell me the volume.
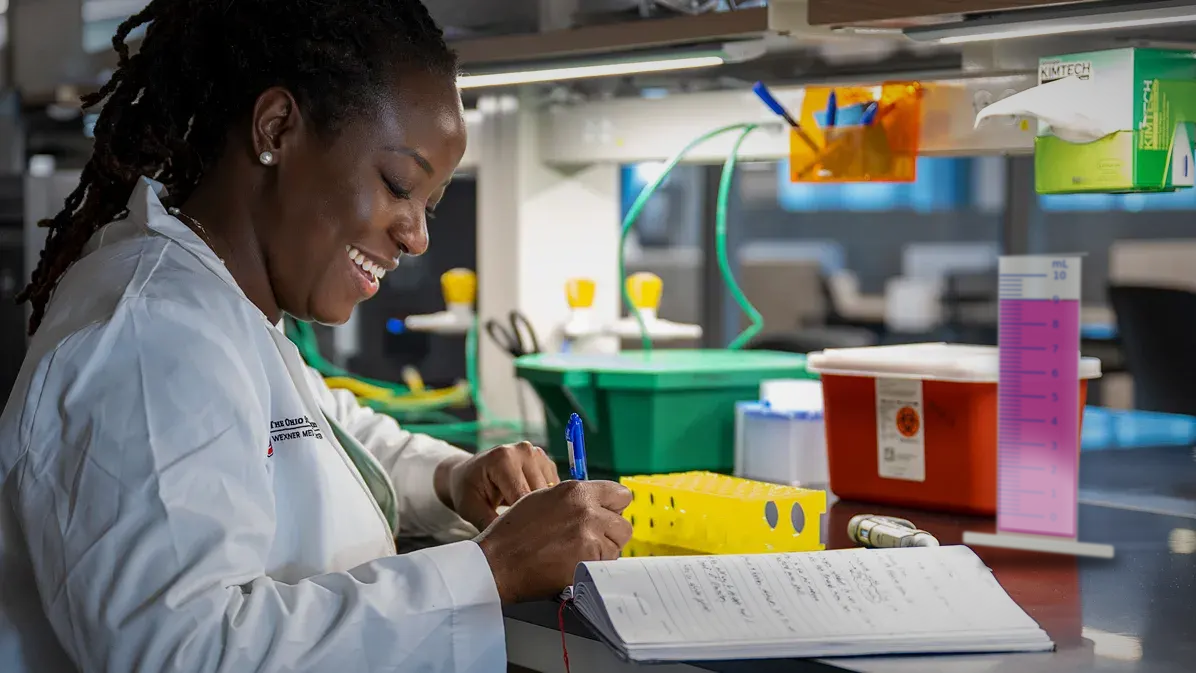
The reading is 9 mL
